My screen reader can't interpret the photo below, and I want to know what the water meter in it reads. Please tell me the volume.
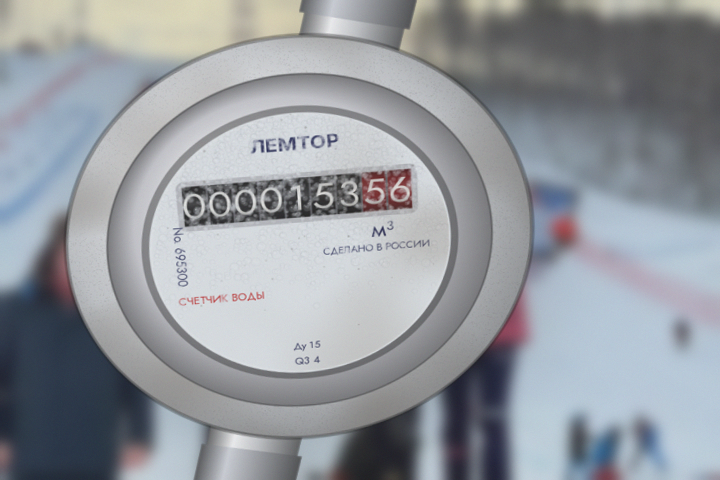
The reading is 153.56 m³
